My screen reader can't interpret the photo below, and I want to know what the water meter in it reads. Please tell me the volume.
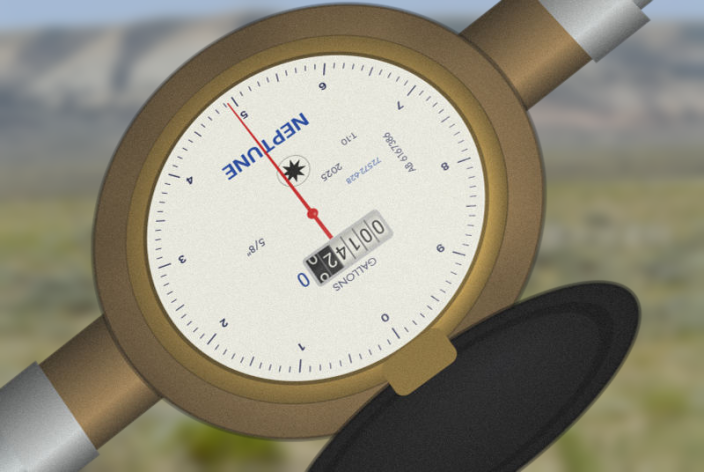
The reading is 14284.9 gal
